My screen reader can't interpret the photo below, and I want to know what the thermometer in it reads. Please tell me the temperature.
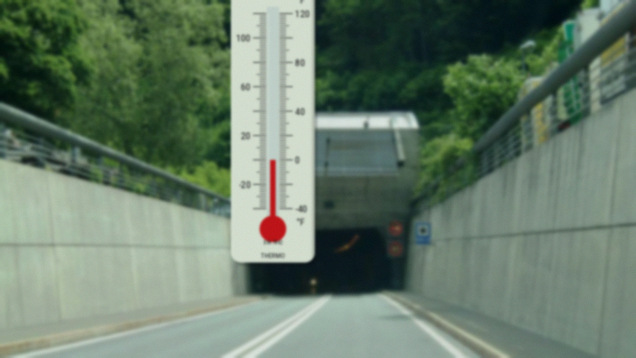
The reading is 0 °F
